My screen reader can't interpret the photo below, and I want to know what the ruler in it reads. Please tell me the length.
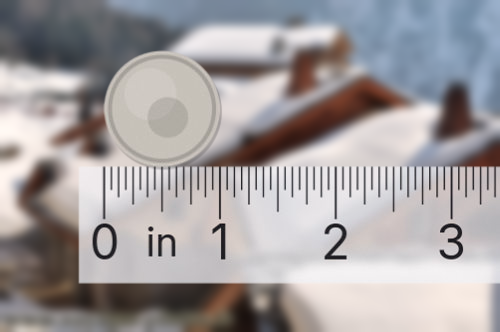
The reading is 1 in
